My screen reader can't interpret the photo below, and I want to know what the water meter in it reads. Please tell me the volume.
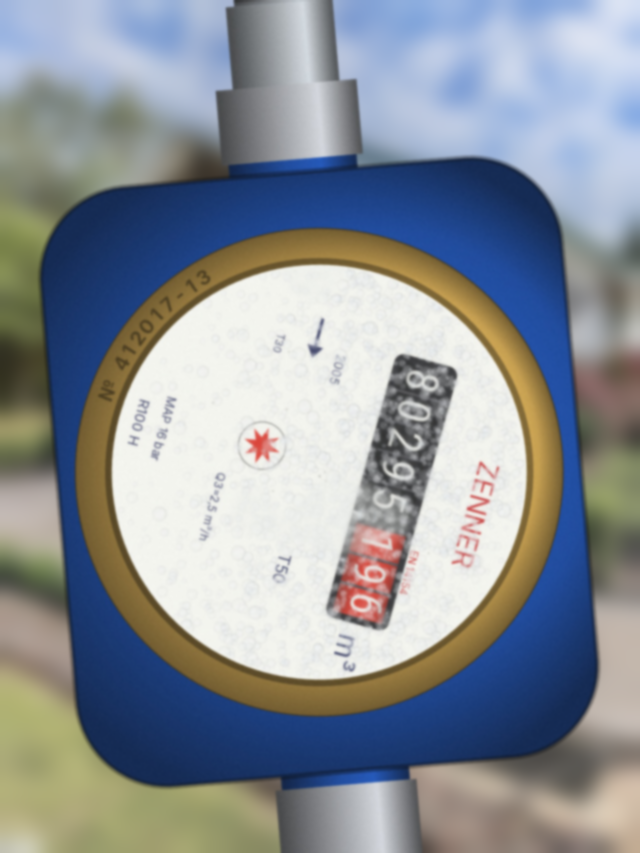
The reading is 80295.196 m³
